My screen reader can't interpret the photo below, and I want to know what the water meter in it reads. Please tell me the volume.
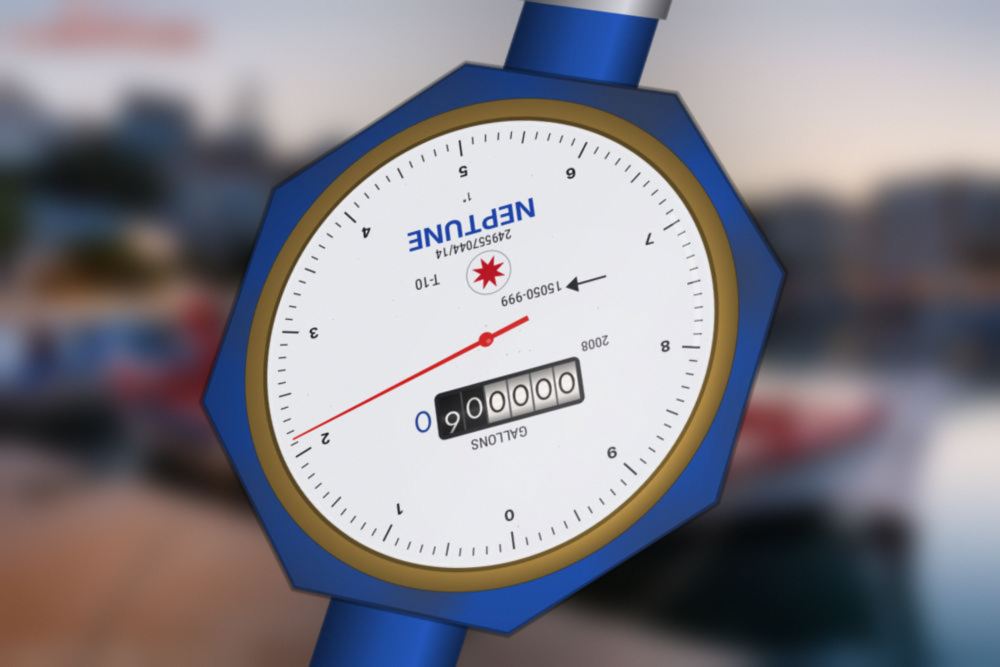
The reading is 62.1 gal
